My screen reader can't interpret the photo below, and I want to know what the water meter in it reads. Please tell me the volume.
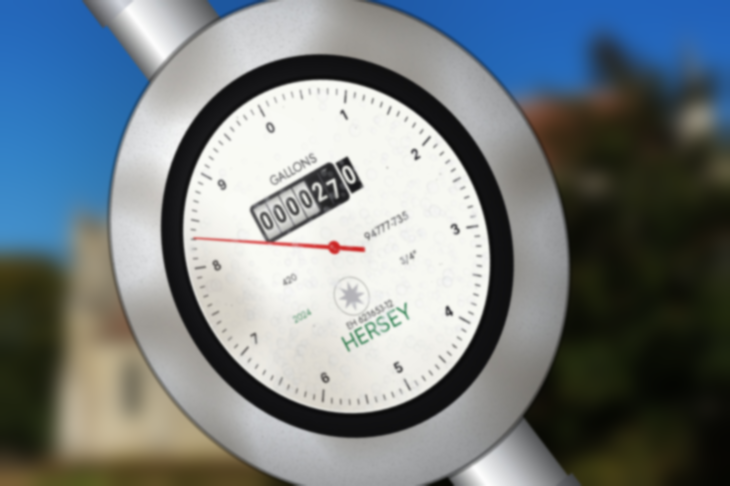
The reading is 268.3 gal
